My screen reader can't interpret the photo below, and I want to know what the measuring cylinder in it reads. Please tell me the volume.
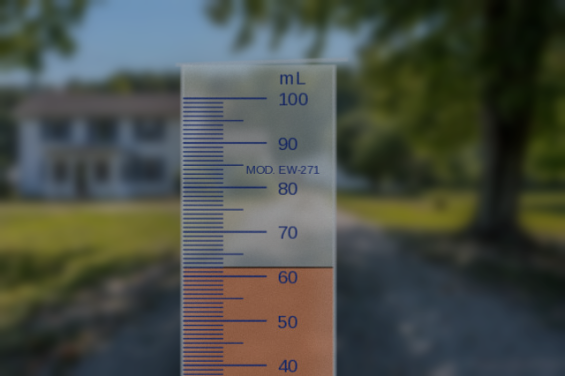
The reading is 62 mL
